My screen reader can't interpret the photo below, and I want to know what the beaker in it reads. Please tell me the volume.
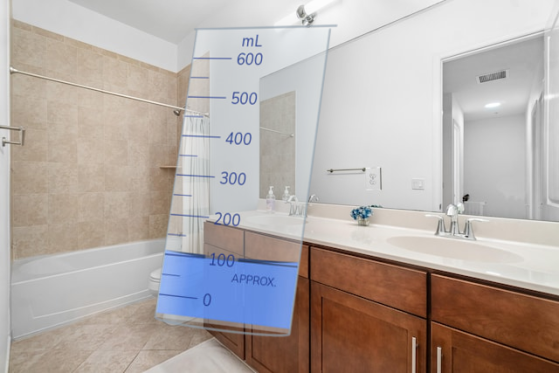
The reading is 100 mL
